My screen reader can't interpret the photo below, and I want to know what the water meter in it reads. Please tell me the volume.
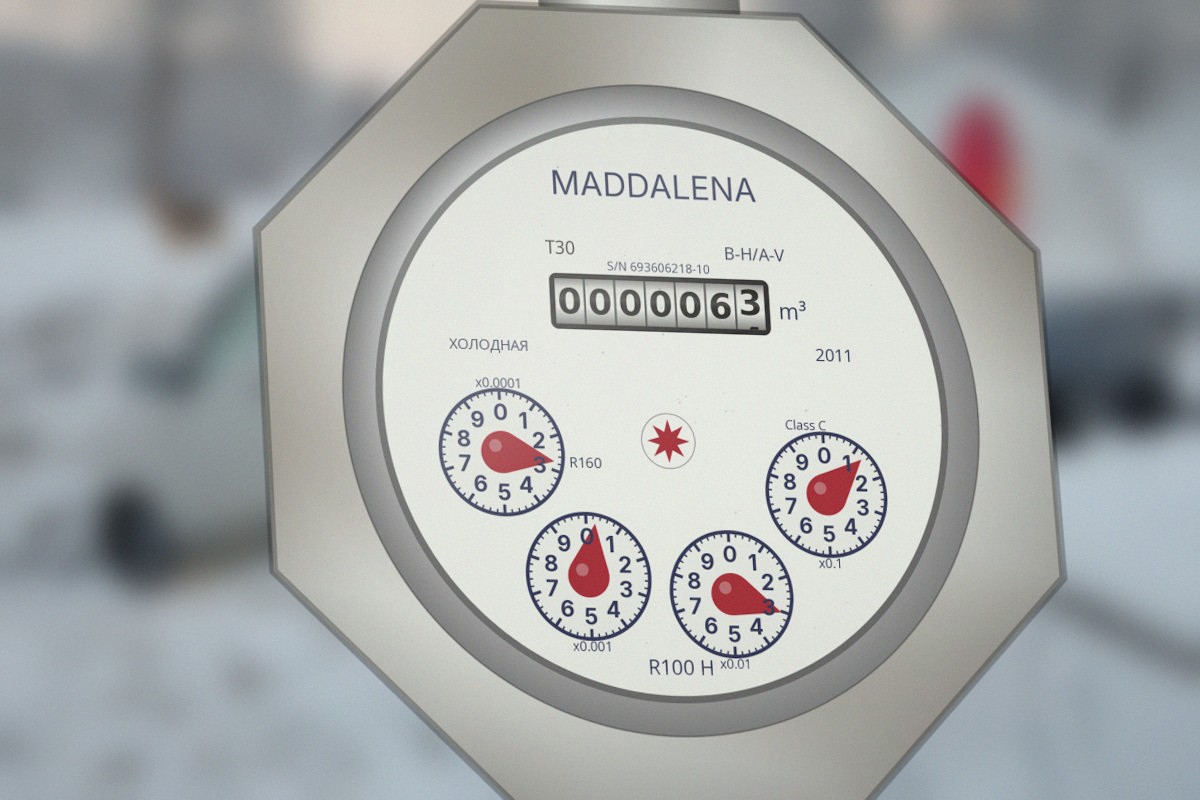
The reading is 63.1302 m³
